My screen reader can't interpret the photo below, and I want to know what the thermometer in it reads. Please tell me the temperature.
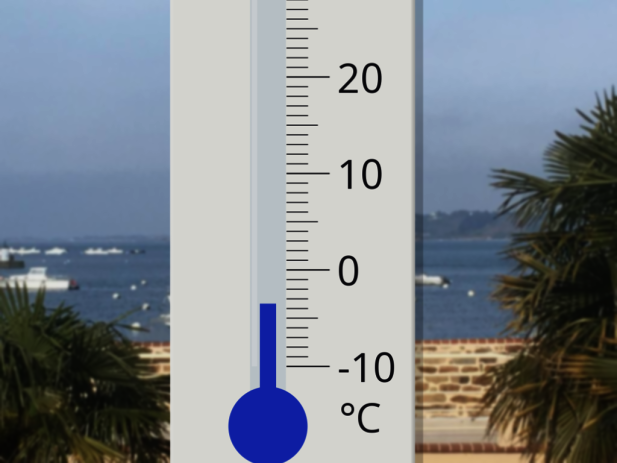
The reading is -3.5 °C
